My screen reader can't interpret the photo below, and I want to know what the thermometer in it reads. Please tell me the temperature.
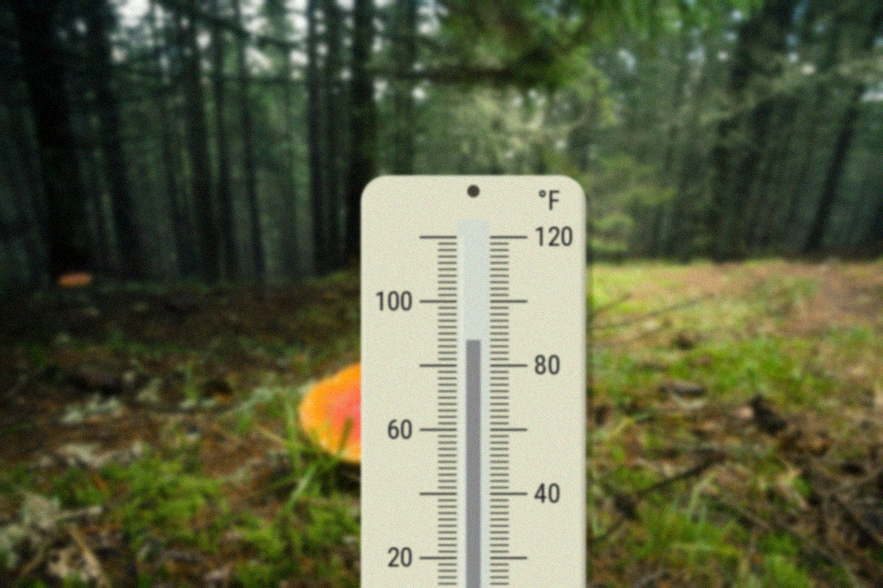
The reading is 88 °F
